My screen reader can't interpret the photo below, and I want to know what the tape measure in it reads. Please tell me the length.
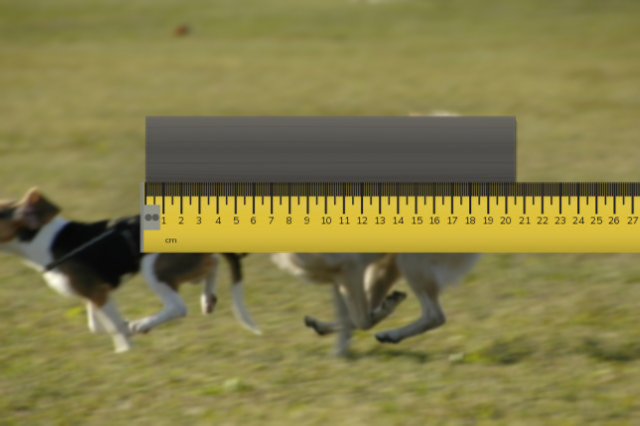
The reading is 20.5 cm
